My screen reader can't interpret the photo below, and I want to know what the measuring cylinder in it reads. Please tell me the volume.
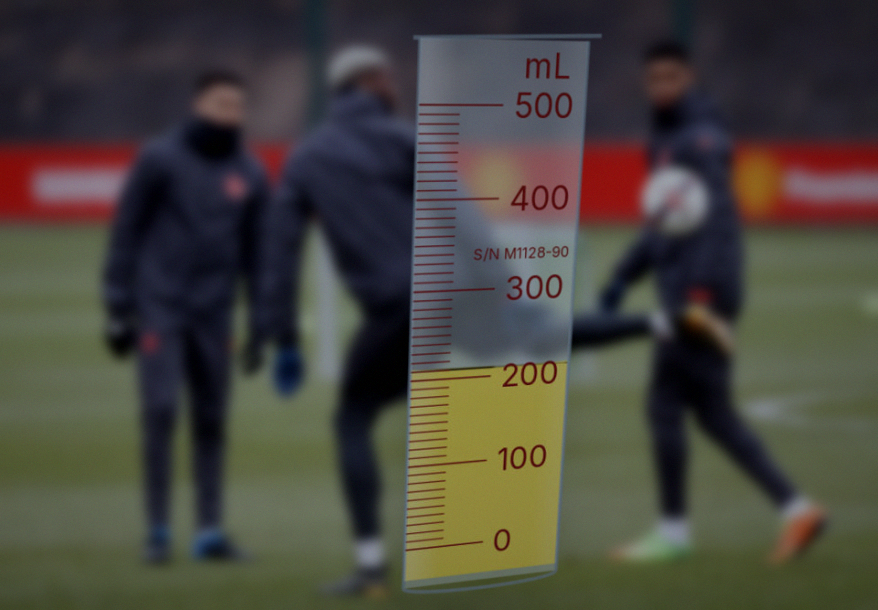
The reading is 210 mL
